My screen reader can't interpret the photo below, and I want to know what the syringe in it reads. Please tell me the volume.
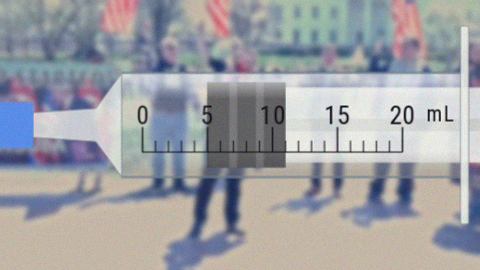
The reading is 5 mL
